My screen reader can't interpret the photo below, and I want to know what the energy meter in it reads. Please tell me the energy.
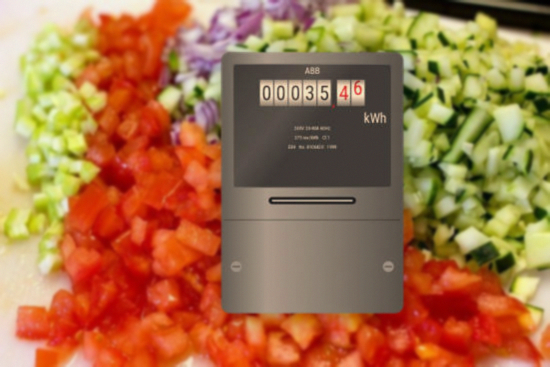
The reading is 35.46 kWh
